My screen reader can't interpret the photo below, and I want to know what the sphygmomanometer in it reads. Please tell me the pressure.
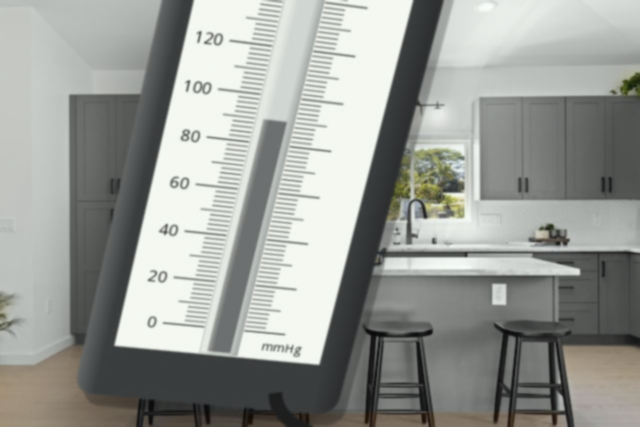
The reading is 90 mmHg
